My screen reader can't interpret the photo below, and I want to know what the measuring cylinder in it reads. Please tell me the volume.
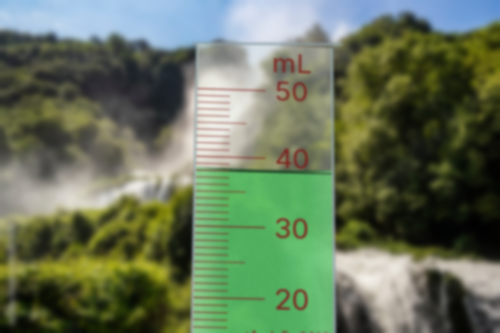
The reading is 38 mL
